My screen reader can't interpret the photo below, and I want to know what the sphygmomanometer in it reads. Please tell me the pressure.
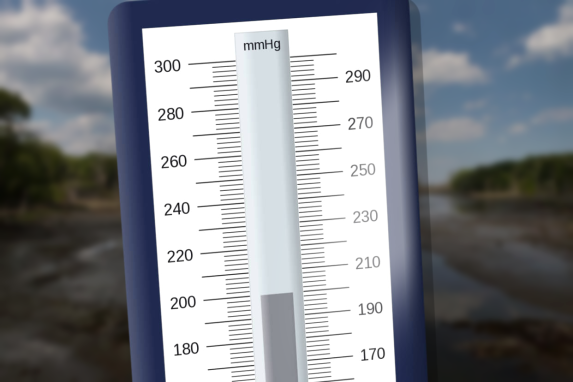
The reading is 200 mmHg
